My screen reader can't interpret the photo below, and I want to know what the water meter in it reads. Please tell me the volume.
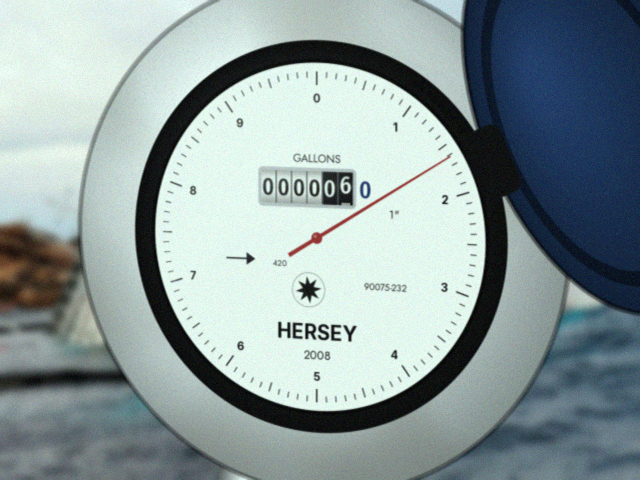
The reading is 61.6 gal
